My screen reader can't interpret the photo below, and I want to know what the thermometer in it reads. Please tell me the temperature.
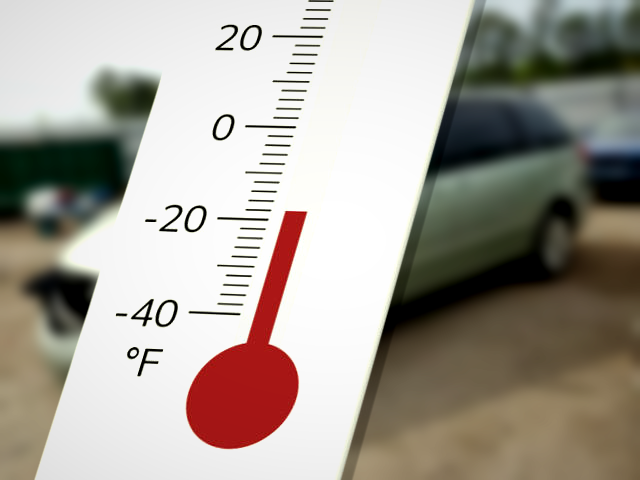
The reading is -18 °F
